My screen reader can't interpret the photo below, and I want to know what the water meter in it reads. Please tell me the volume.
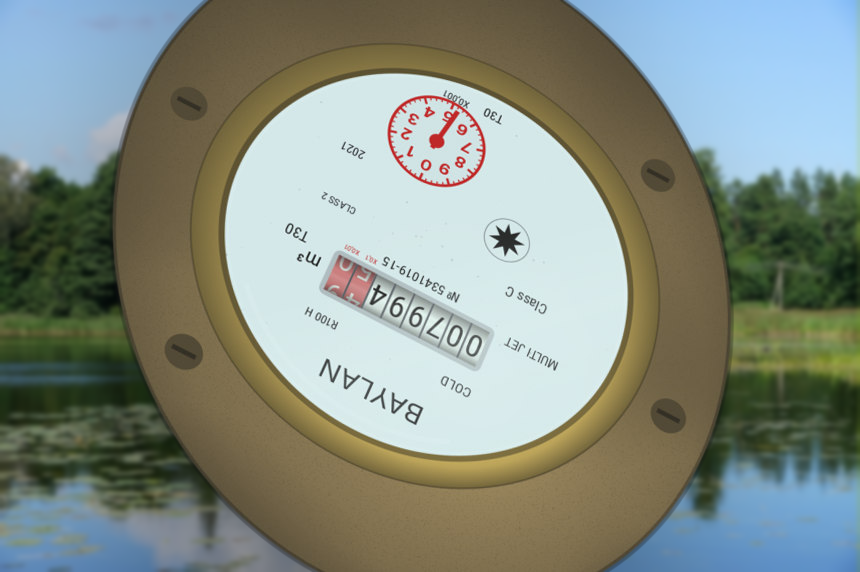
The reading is 7994.495 m³
